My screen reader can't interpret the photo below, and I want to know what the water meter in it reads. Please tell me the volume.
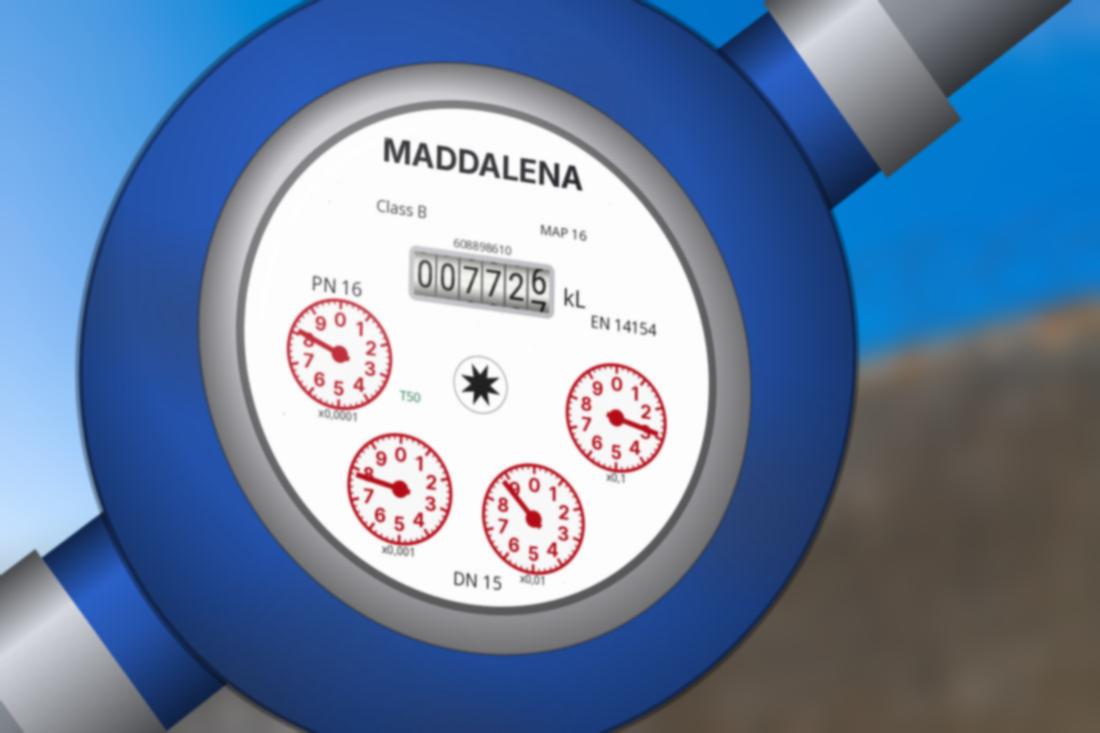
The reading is 7726.2878 kL
